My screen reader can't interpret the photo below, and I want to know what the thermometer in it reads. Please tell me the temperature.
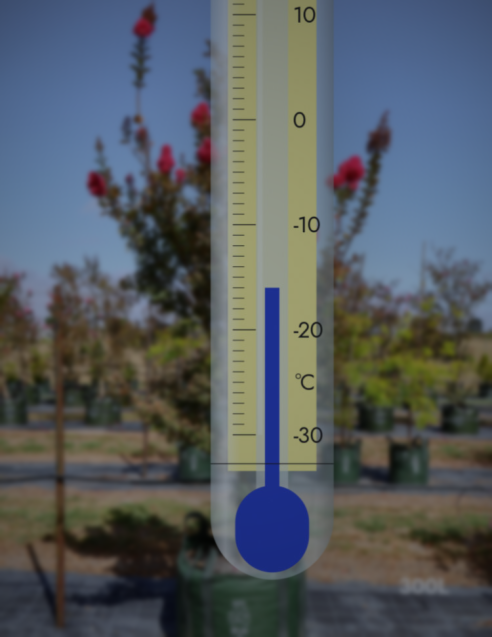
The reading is -16 °C
